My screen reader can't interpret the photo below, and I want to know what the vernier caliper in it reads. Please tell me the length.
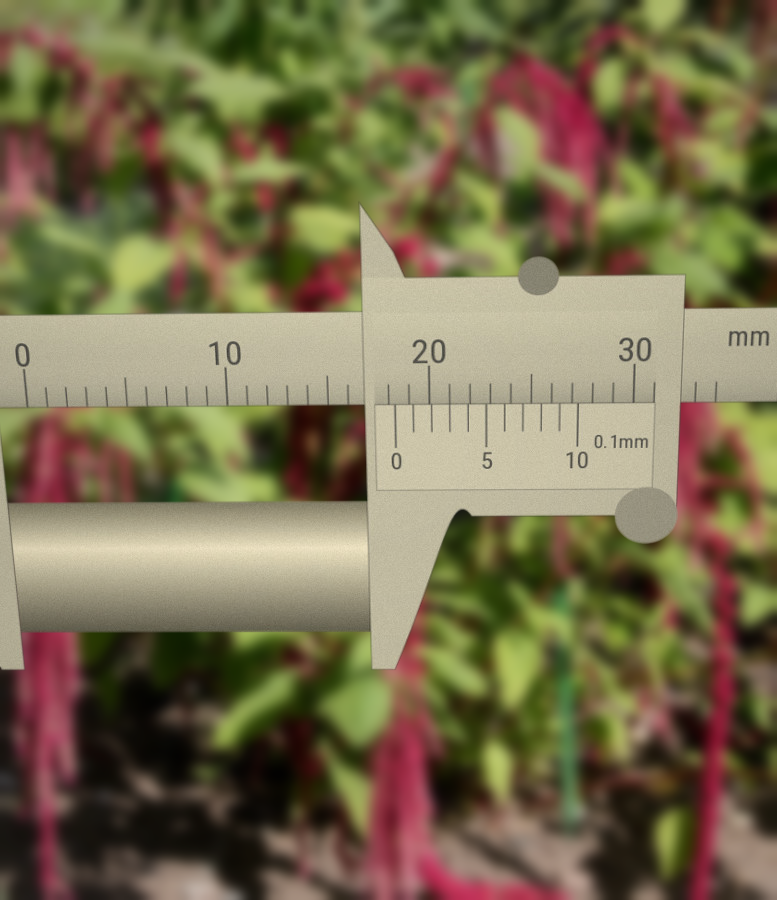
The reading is 18.3 mm
